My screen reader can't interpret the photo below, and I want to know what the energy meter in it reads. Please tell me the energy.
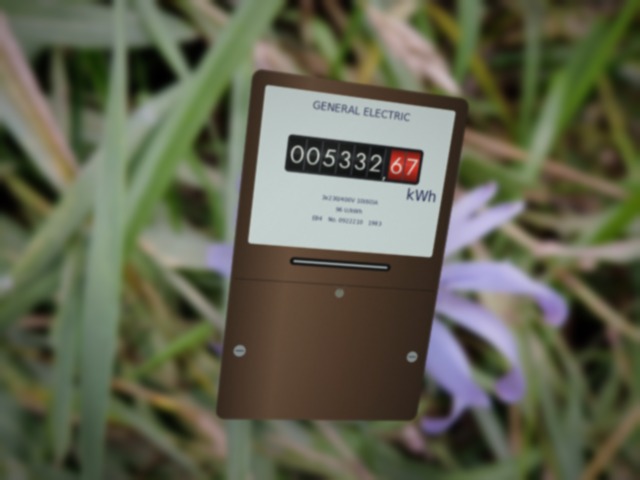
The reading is 5332.67 kWh
